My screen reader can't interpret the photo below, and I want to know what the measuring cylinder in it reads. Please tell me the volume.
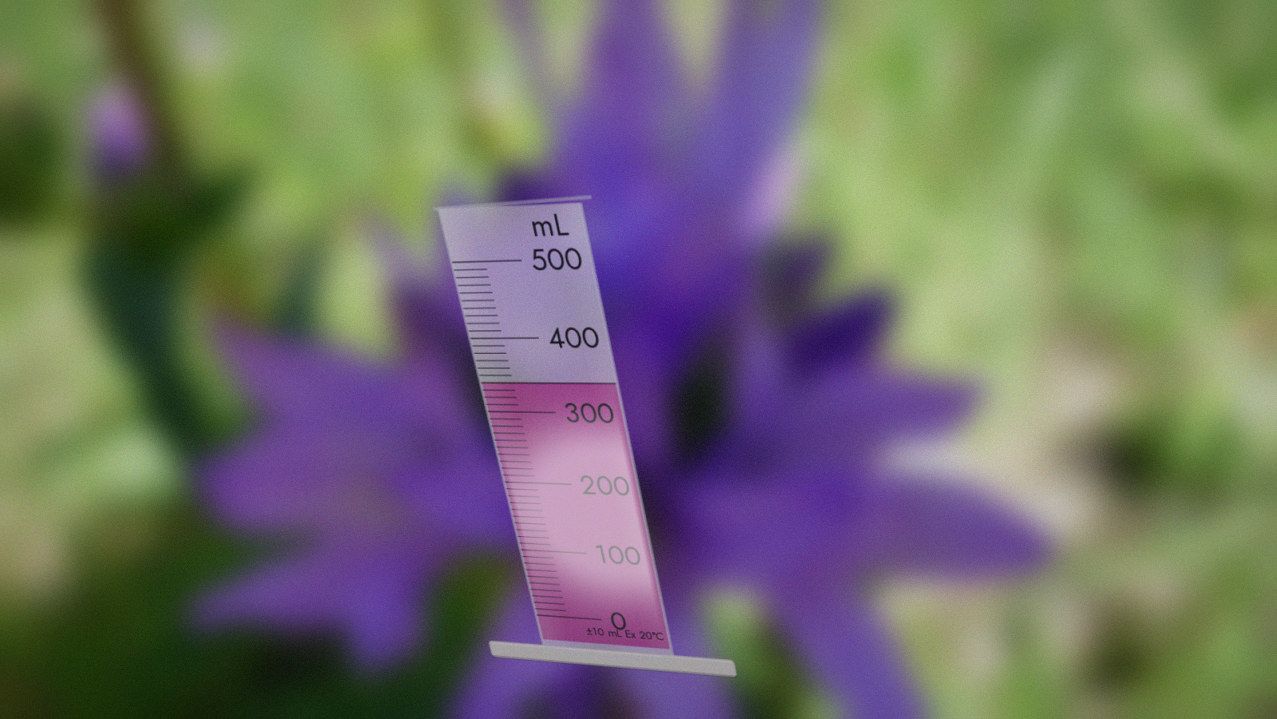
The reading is 340 mL
